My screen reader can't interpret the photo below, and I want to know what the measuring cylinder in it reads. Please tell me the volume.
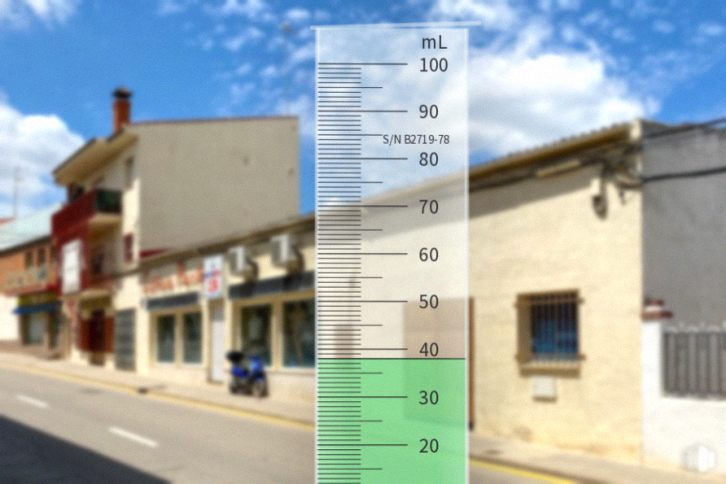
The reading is 38 mL
